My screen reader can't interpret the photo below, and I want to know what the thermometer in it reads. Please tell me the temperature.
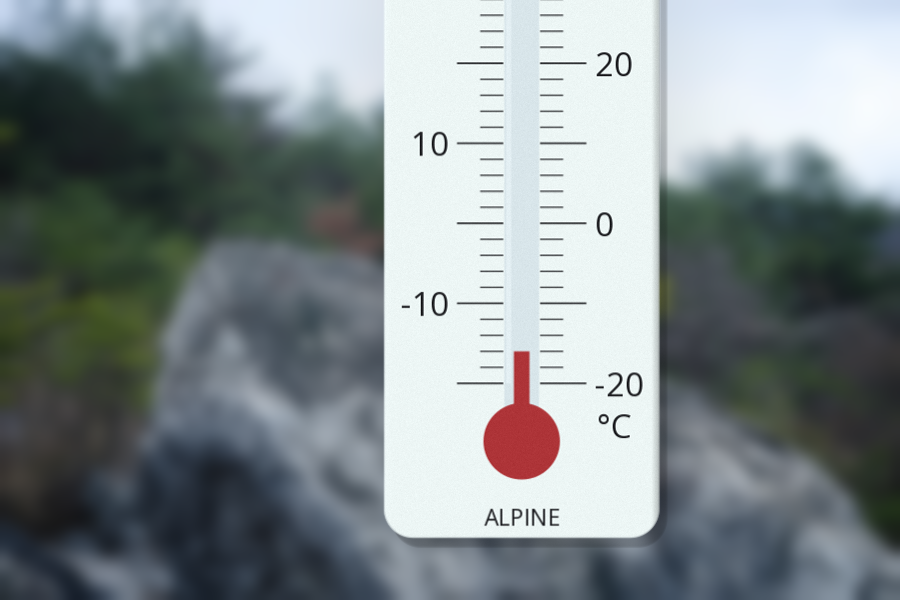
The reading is -16 °C
